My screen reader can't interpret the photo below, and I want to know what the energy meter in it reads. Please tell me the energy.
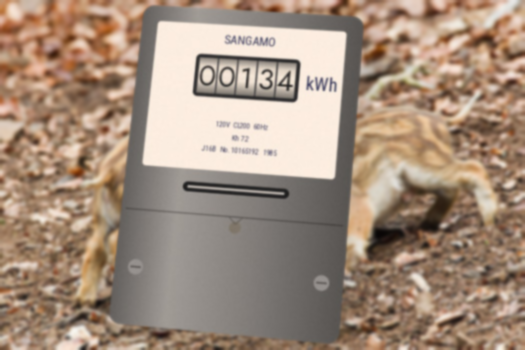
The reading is 134 kWh
